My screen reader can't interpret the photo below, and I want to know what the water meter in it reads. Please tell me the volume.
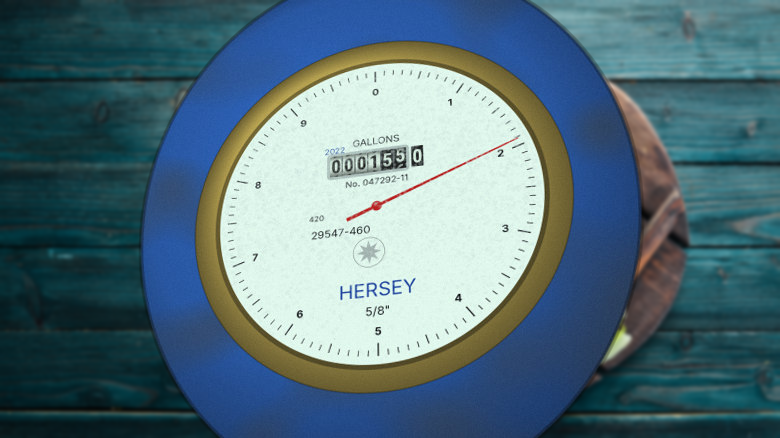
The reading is 1551.9 gal
